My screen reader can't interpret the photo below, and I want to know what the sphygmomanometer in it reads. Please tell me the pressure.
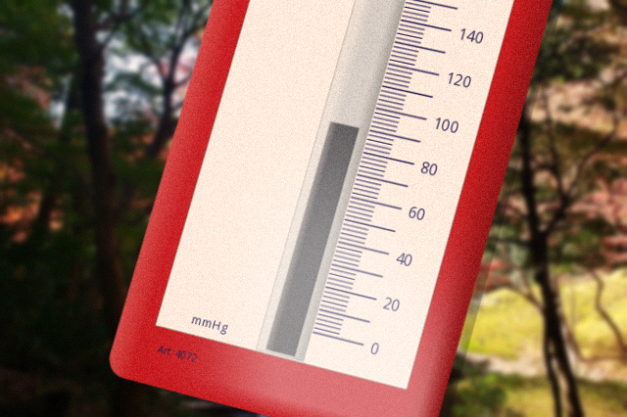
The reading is 90 mmHg
